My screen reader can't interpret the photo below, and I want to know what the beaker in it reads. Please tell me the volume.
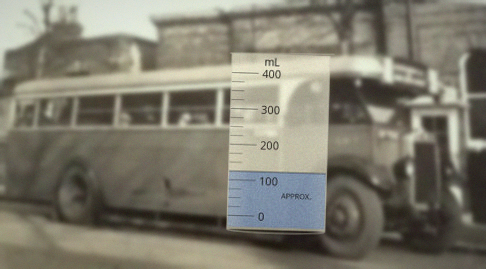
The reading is 125 mL
